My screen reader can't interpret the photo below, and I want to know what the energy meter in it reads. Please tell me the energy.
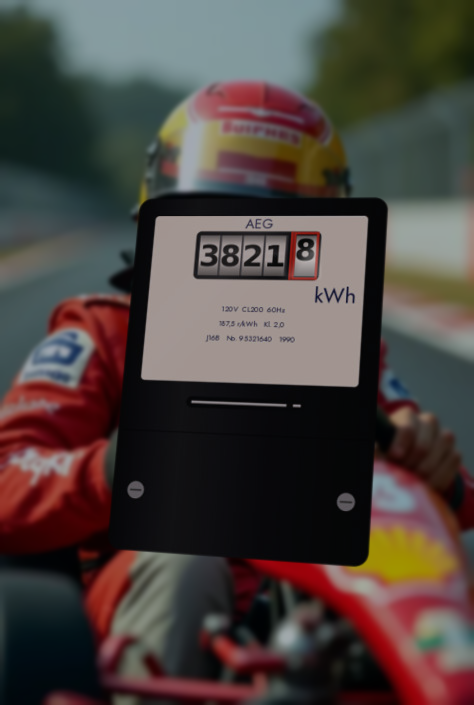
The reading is 3821.8 kWh
